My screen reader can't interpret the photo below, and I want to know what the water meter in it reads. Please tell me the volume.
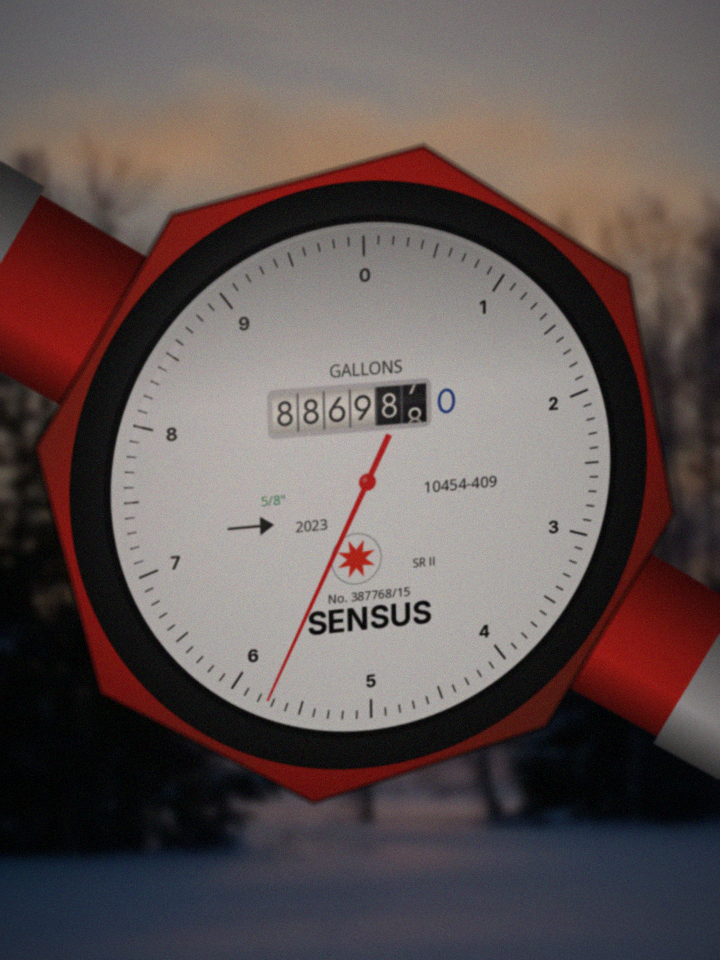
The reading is 8869875.7 gal
